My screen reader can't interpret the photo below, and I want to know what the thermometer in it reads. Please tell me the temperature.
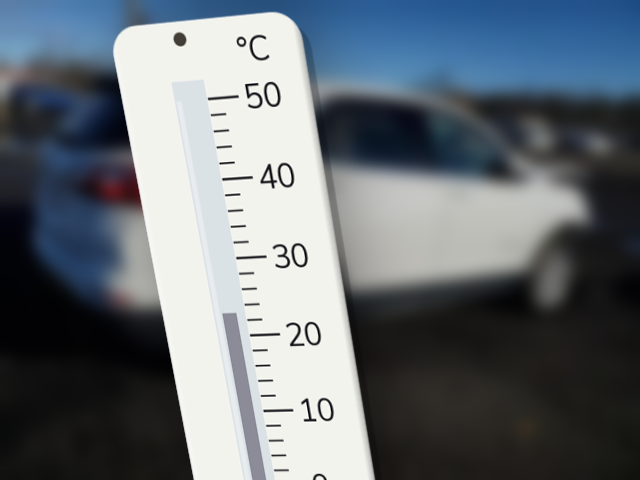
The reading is 23 °C
